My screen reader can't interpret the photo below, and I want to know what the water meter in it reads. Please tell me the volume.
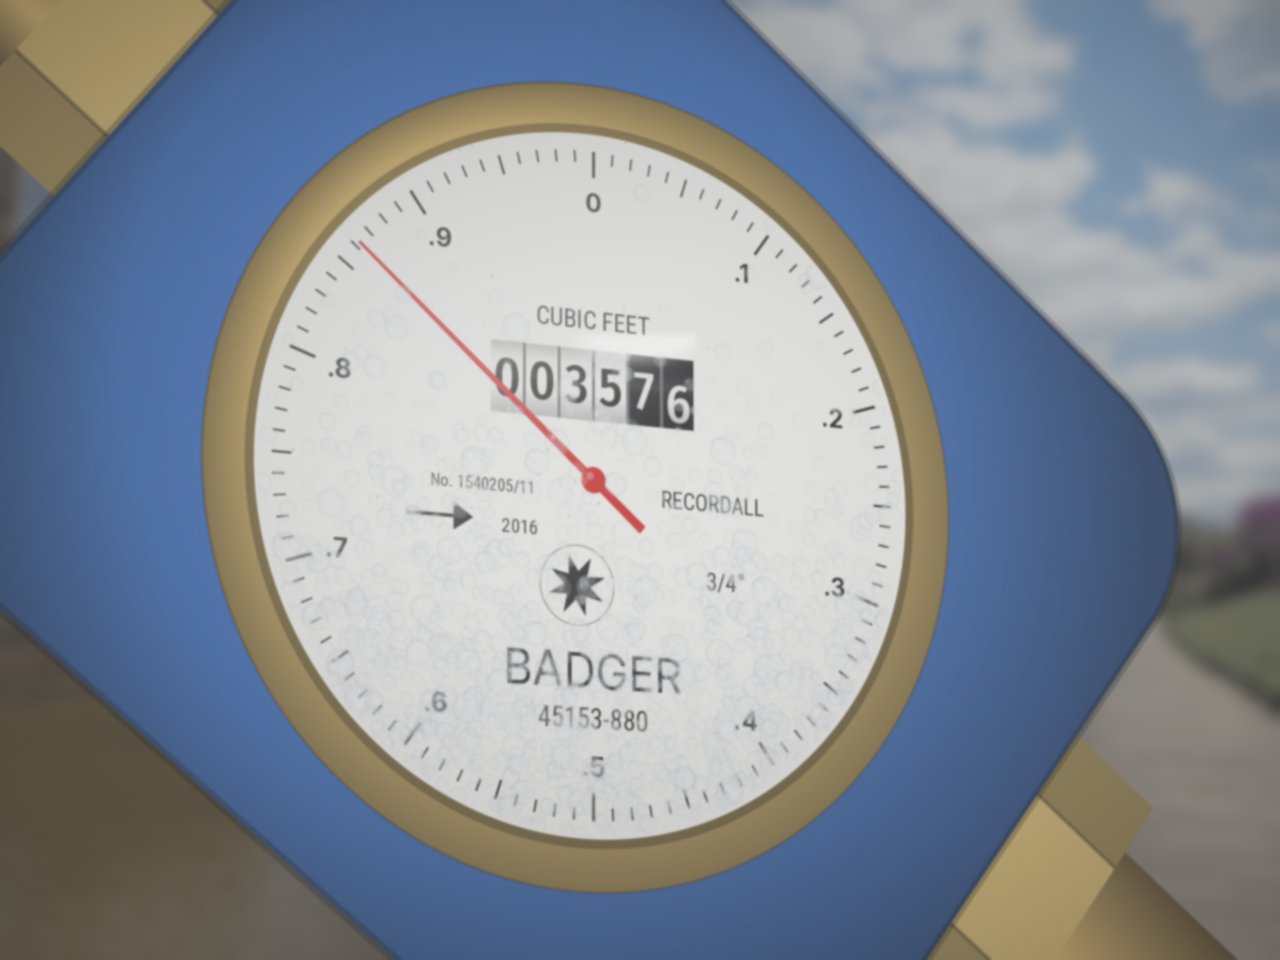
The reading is 3575.86 ft³
